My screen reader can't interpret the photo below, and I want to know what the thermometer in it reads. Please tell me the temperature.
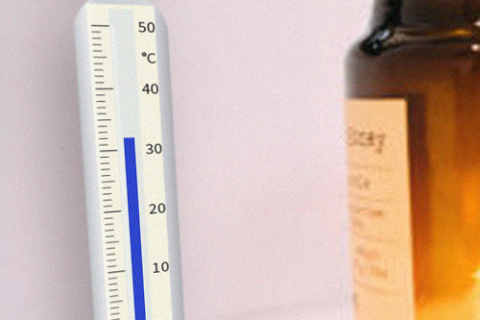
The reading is 32 °C
